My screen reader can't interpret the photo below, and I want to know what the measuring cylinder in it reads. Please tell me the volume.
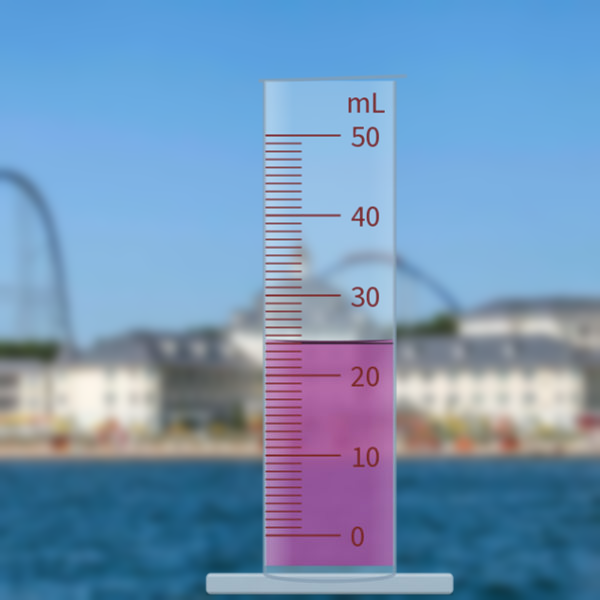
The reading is 24 mL
